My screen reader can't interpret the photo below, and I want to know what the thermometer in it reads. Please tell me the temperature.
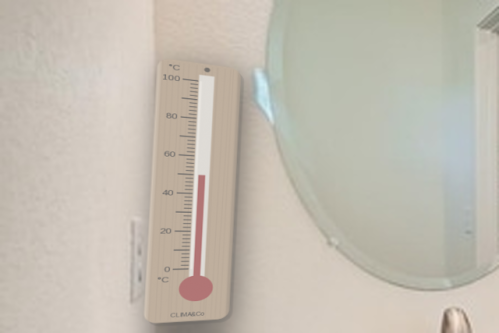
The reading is 50 °C
